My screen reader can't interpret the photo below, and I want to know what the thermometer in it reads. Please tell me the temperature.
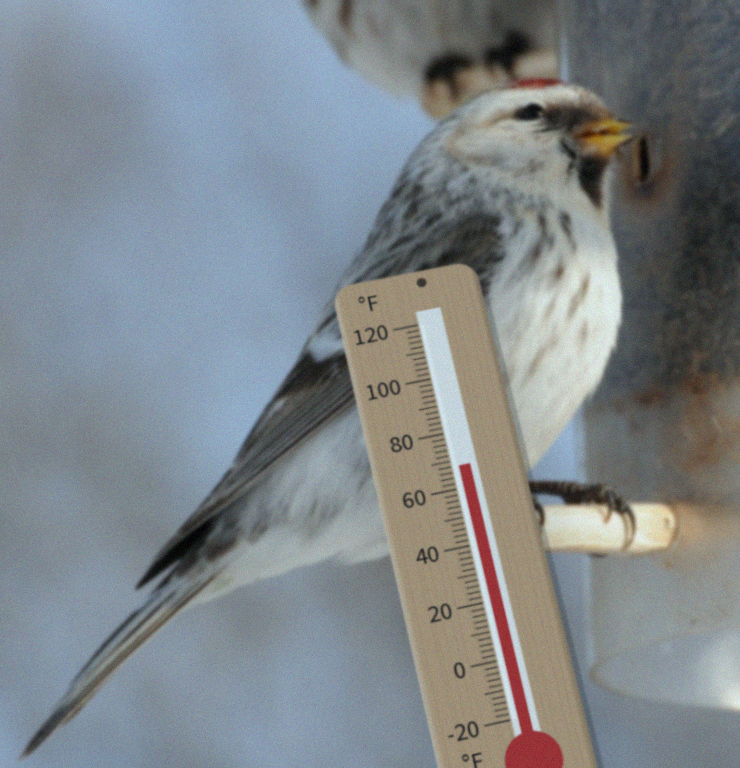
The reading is 68 °F
